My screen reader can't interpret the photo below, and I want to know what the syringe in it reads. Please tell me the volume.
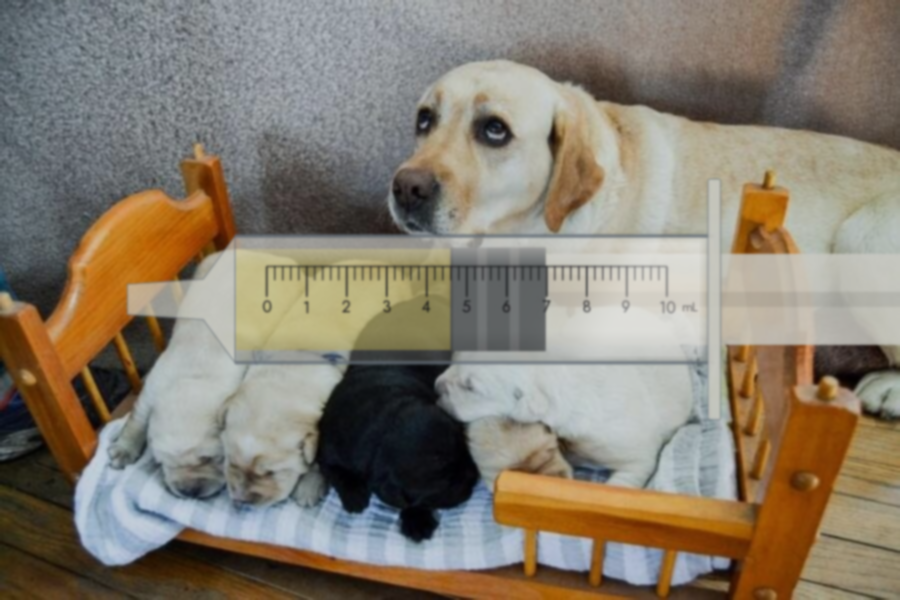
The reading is 4.6 mL
